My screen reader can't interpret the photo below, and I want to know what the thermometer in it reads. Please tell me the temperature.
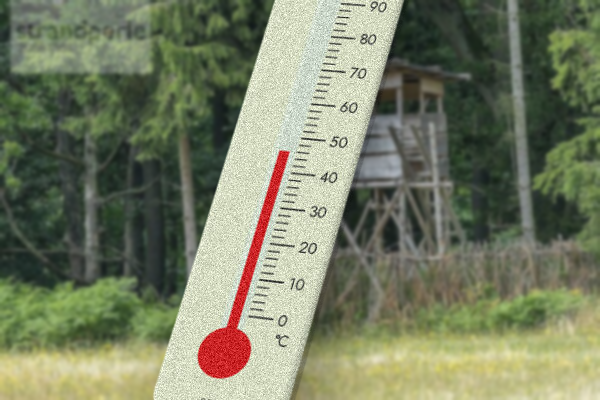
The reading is 46 °C
